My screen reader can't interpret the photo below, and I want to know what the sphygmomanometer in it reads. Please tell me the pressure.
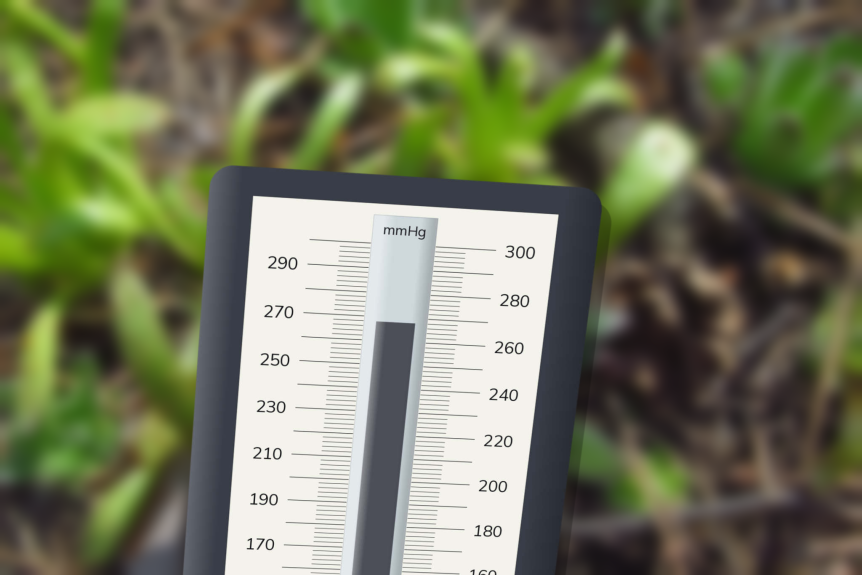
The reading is 268 mmHg
